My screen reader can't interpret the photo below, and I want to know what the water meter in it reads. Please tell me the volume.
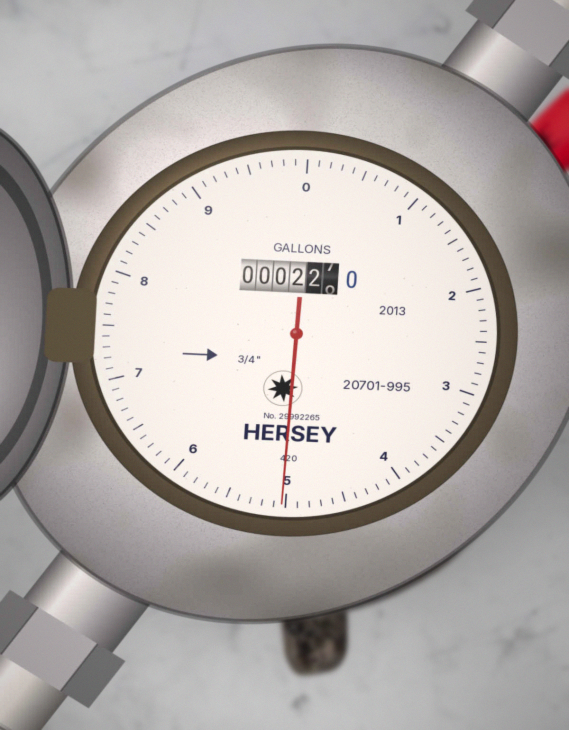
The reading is 2275.0 gal
